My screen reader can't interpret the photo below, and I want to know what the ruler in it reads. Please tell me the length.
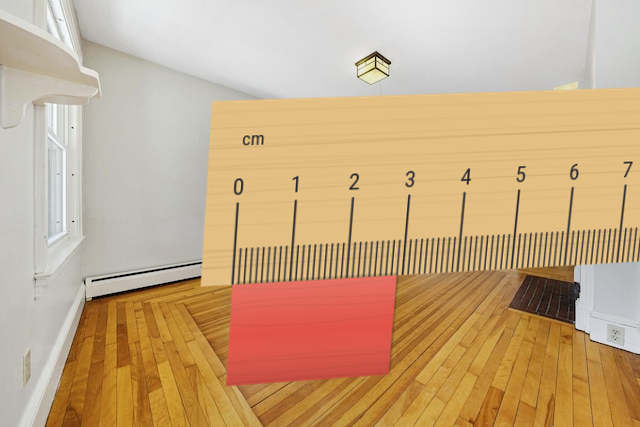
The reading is 2.9 cm
